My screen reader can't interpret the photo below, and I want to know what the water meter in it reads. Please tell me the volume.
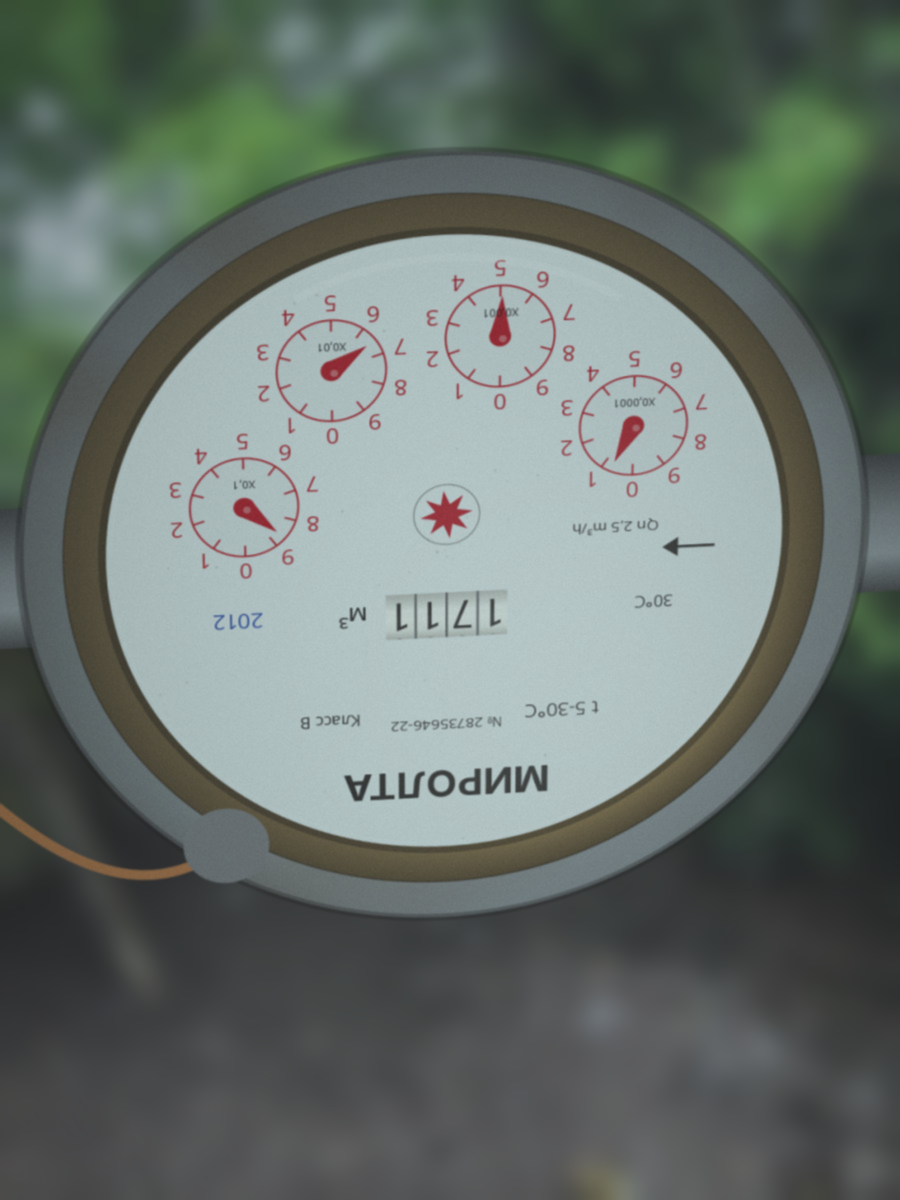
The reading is 1711.8650 m³
